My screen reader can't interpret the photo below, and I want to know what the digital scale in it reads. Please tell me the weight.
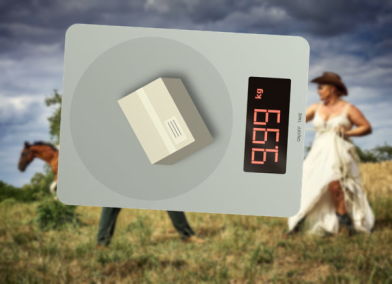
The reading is 9.99 kg
